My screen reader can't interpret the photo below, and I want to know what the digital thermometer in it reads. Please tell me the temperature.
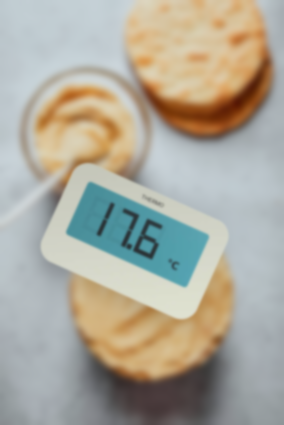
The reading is 17.6 °C
